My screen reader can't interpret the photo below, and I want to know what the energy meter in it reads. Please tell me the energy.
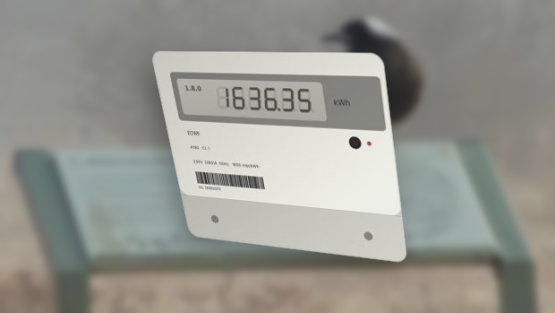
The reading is 1636.35 kWh
